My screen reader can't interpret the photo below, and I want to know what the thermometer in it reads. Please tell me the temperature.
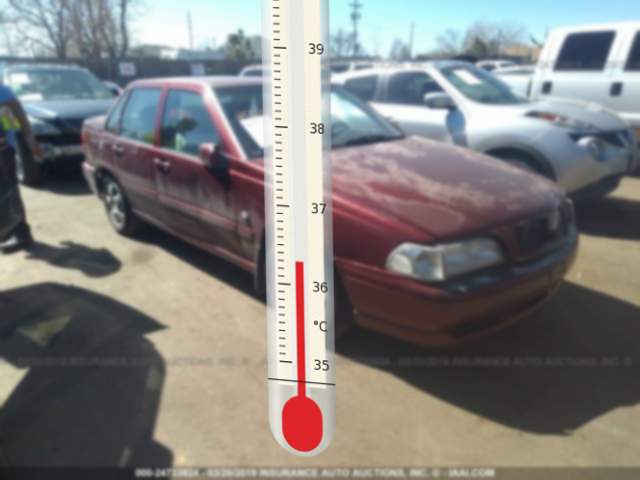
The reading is 36.3 °C
